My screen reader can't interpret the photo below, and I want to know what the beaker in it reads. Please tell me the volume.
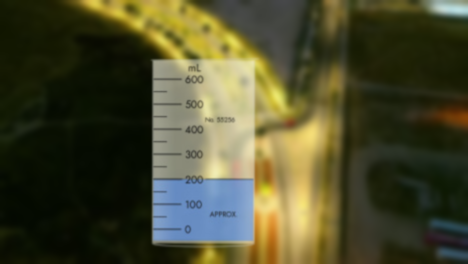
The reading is 200 mL
